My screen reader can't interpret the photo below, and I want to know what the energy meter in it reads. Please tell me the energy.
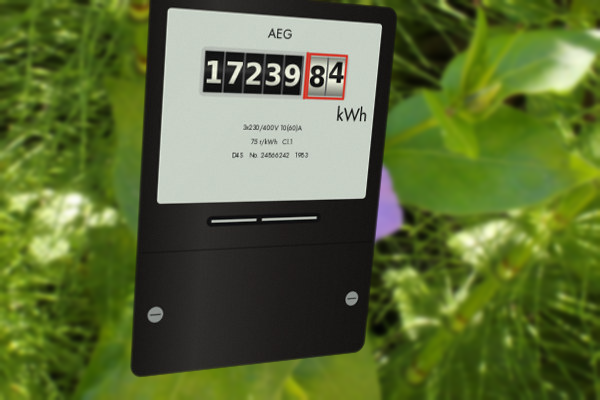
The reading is 17239.84 kWh
